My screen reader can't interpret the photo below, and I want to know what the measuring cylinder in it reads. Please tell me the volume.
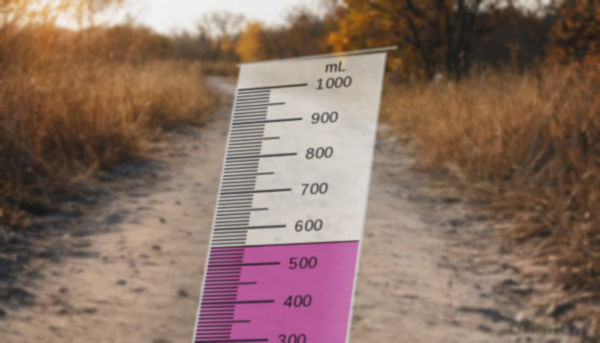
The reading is 550 mL
